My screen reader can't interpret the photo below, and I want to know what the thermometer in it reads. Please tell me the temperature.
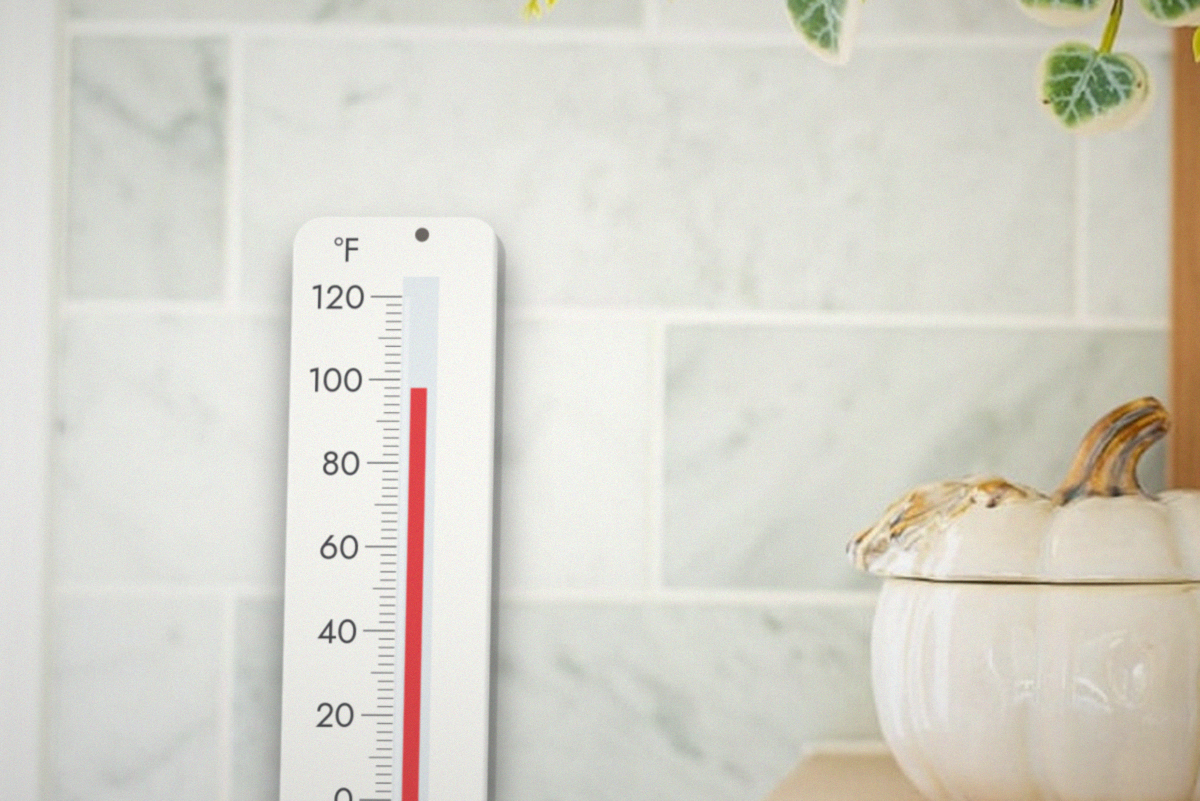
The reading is 98 °F
